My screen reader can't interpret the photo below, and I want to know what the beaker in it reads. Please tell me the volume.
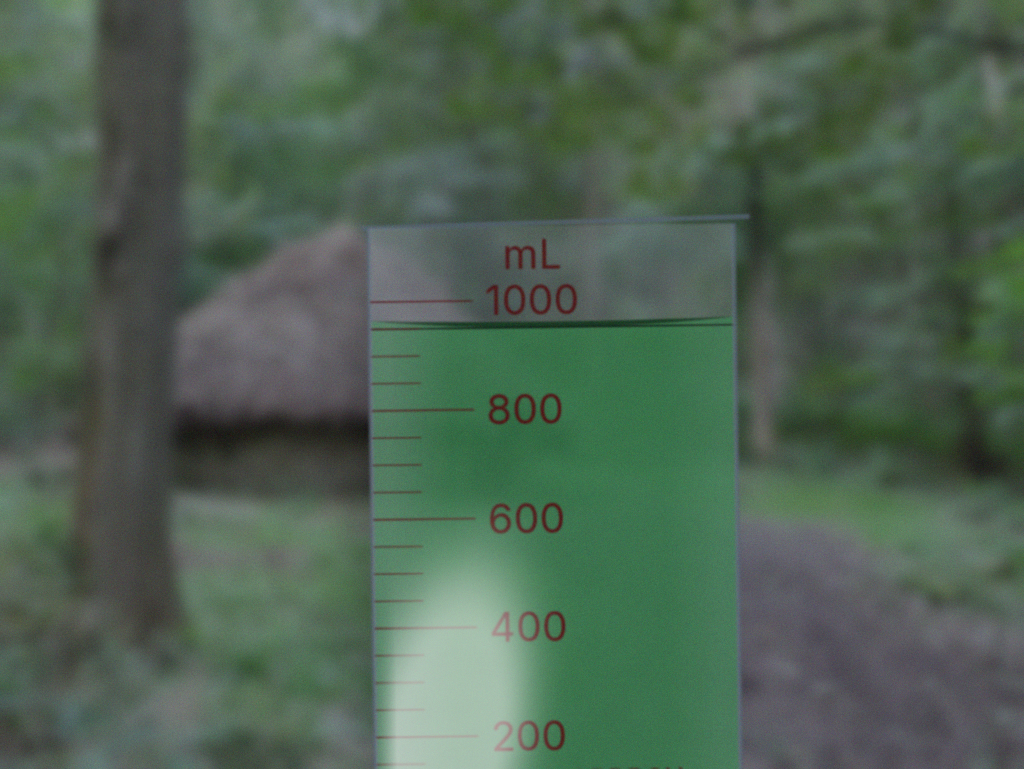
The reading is 950 mL
